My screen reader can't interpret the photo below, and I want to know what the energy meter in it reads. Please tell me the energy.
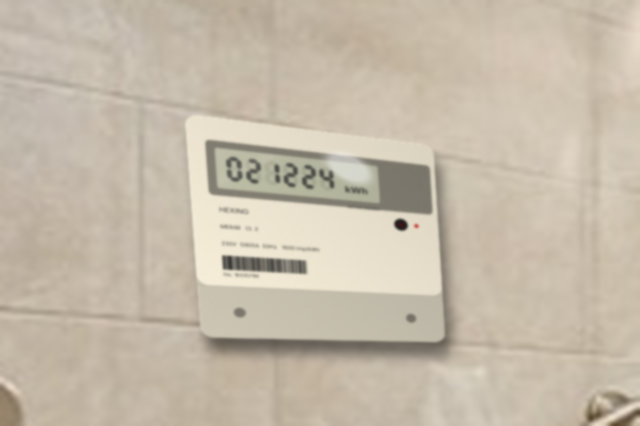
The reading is 21224 kWh
